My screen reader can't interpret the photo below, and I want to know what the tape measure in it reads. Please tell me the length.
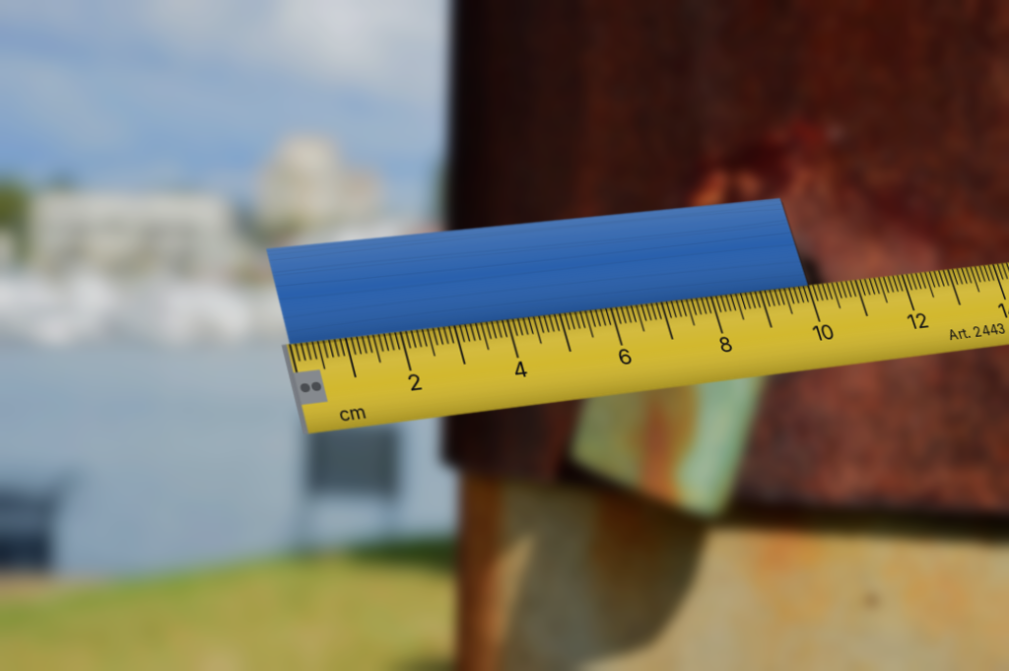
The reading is 10 cm
